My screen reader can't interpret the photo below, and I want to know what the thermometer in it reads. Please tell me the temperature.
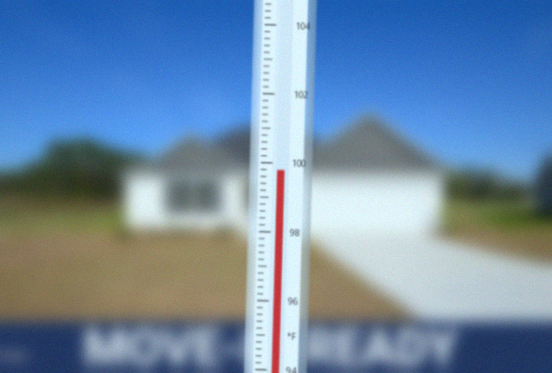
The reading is 99.8 °F
